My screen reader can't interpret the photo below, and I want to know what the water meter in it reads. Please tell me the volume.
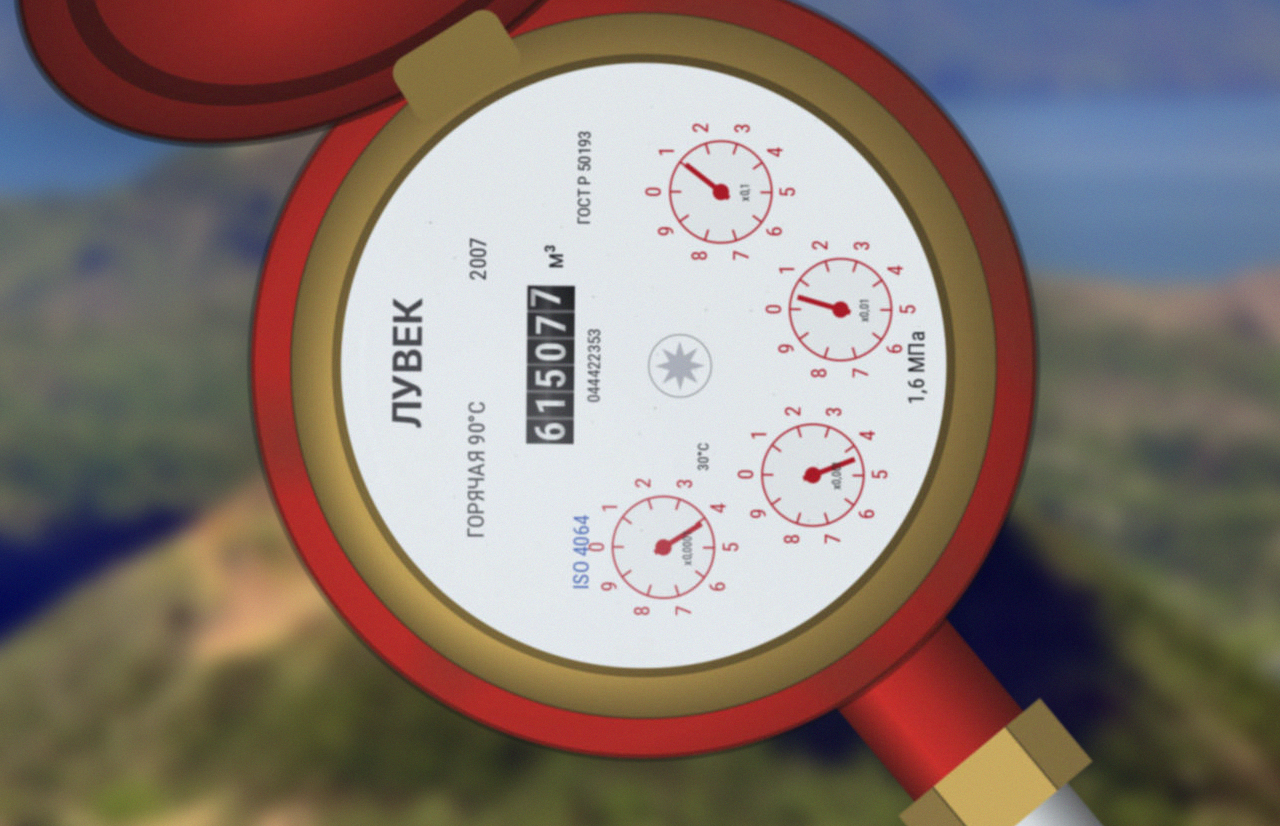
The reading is 615077.1044 m³
